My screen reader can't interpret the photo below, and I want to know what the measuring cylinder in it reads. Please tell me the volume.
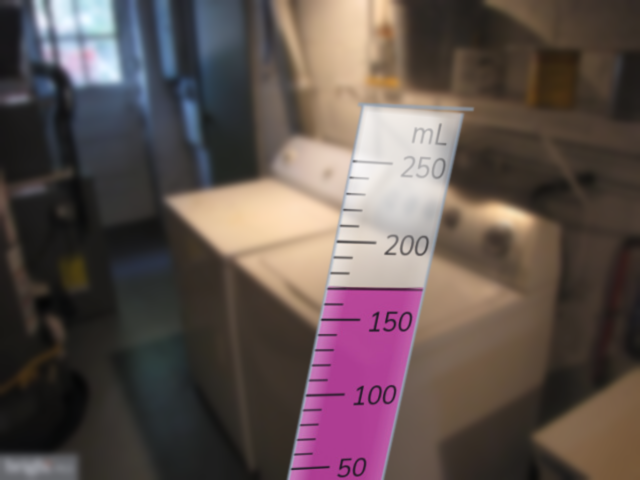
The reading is 170 mL
